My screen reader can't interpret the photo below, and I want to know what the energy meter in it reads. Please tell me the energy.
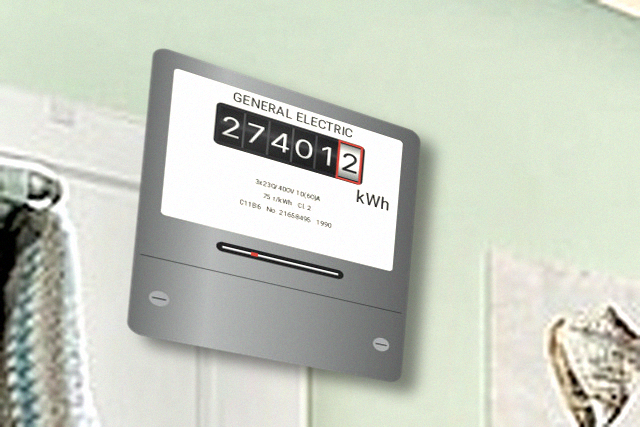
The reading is 27401.2 kWh
